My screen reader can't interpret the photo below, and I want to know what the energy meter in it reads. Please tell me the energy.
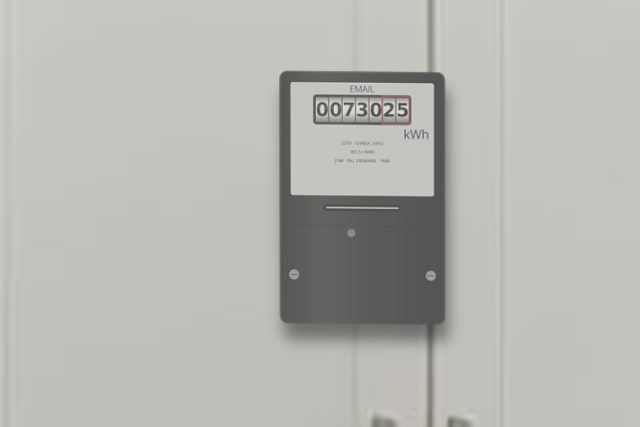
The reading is 730.25 kWh
